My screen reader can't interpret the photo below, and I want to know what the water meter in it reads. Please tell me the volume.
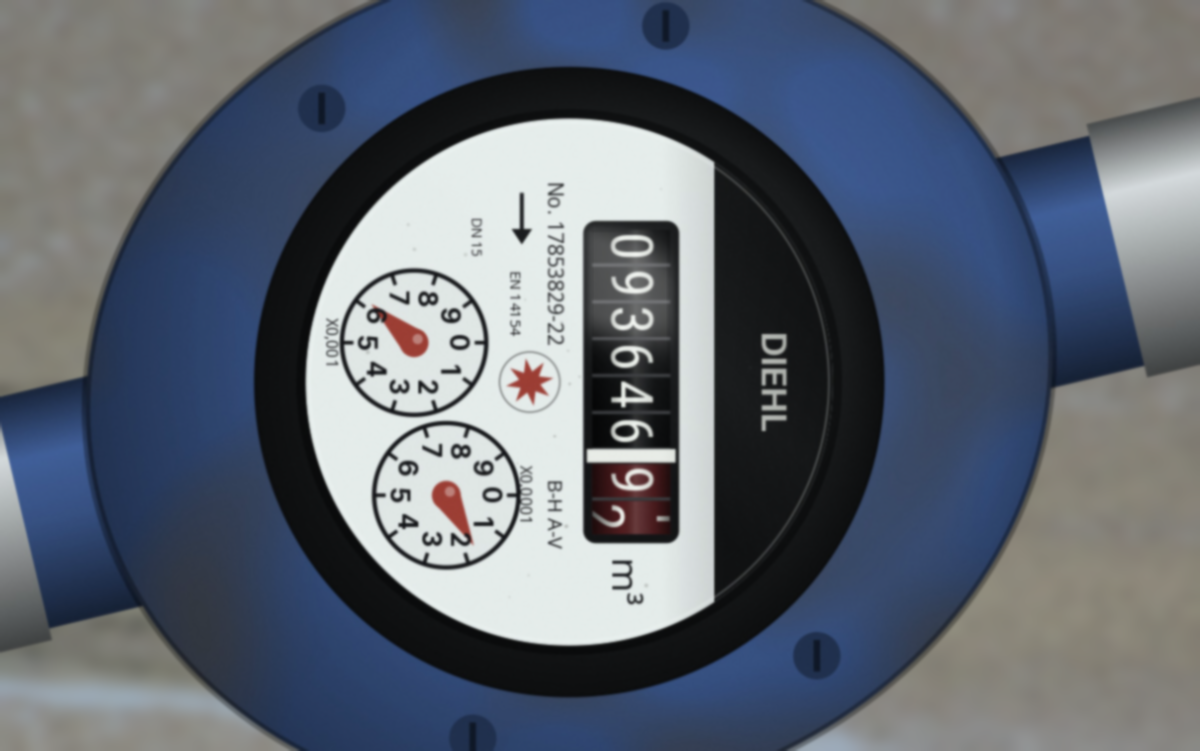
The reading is 93646.9161 m³
